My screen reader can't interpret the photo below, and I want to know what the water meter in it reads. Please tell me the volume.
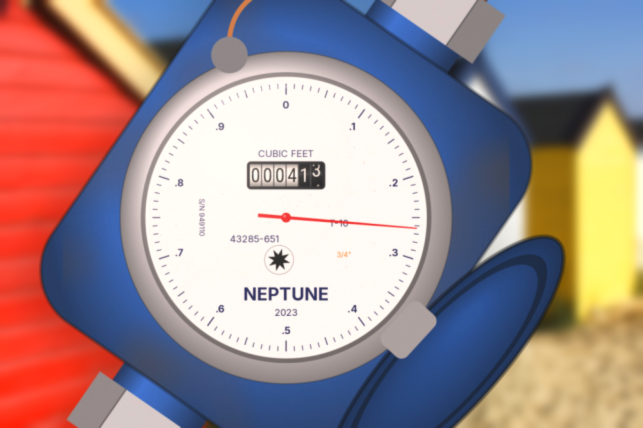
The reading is 413.26 ft³
